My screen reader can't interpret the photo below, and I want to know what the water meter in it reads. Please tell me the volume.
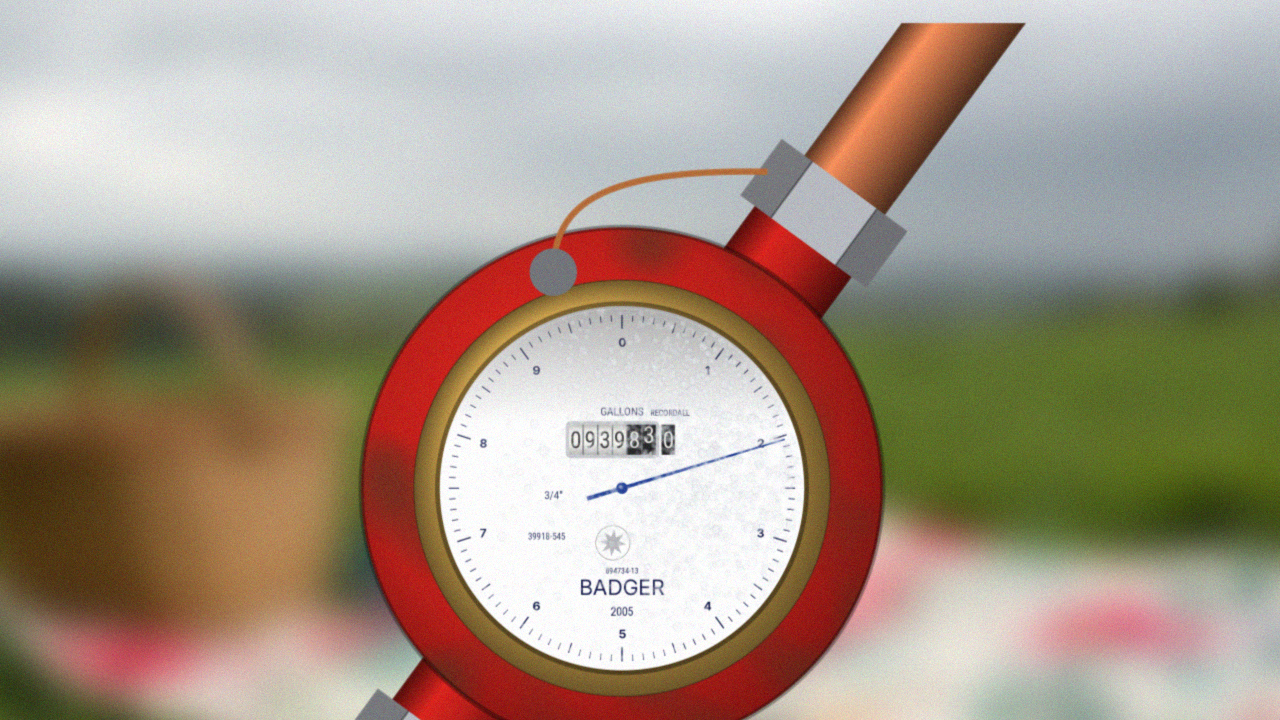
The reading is 939832.0 gal
